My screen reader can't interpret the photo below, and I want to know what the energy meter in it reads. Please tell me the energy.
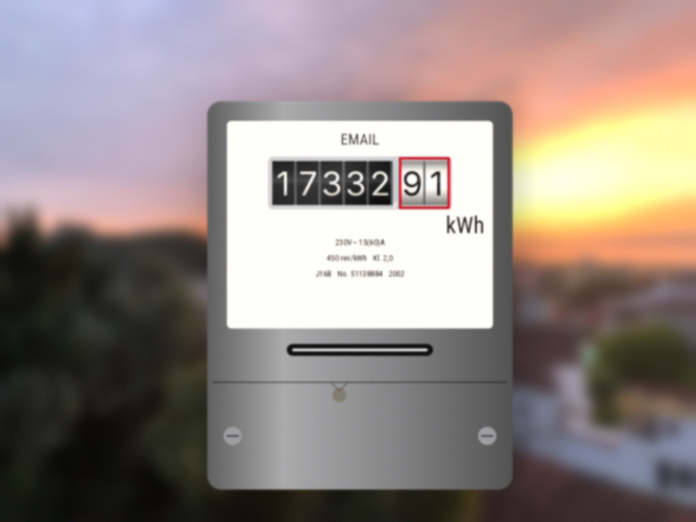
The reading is 17332.91 kWh
